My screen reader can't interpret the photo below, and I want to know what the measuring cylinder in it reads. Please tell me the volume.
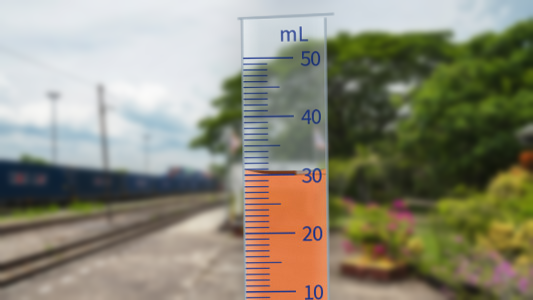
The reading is 30 mL
